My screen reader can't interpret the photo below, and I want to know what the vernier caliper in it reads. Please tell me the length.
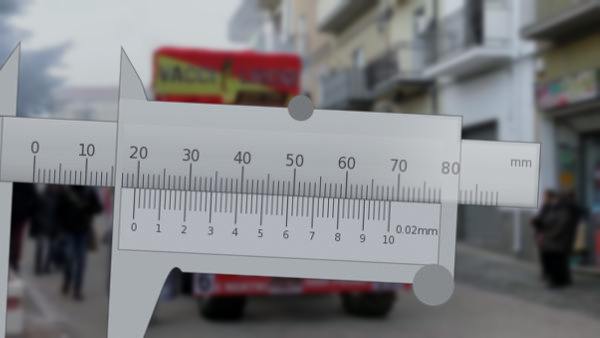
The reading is 19.5 mm
